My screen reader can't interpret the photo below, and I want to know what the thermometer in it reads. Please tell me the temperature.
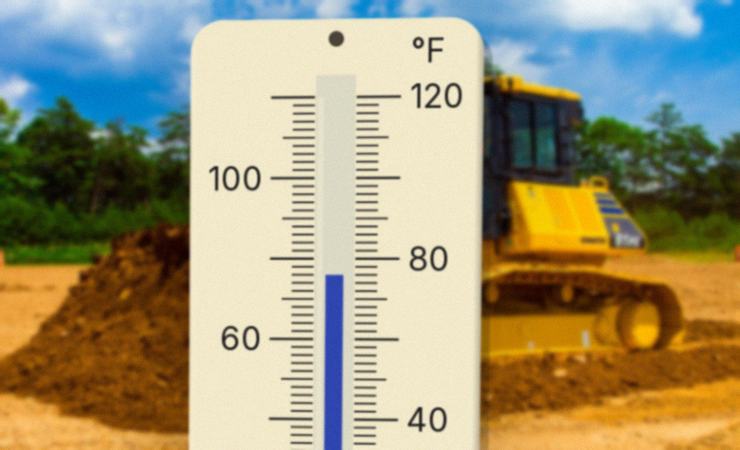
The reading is 76 °F
